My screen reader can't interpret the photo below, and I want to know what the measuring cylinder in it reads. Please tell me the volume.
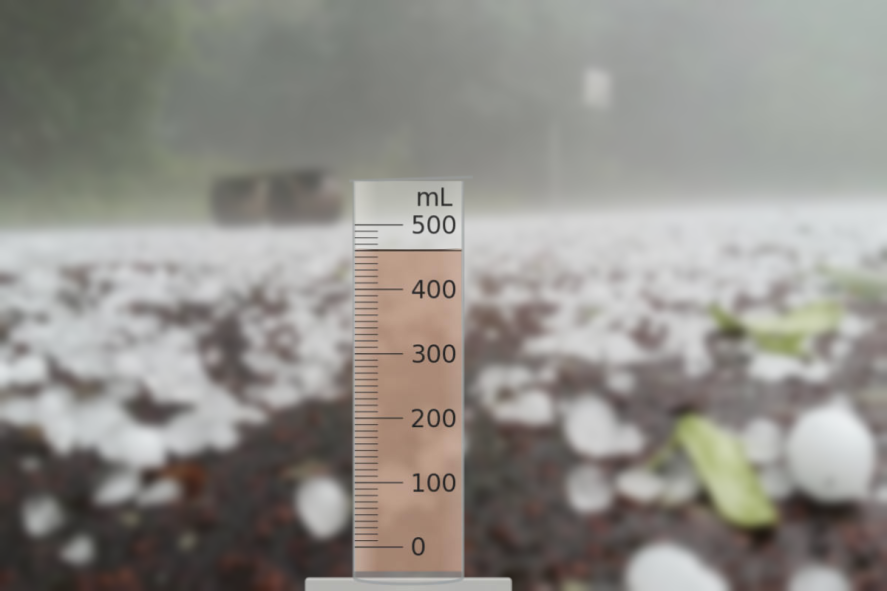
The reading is 460 mL
